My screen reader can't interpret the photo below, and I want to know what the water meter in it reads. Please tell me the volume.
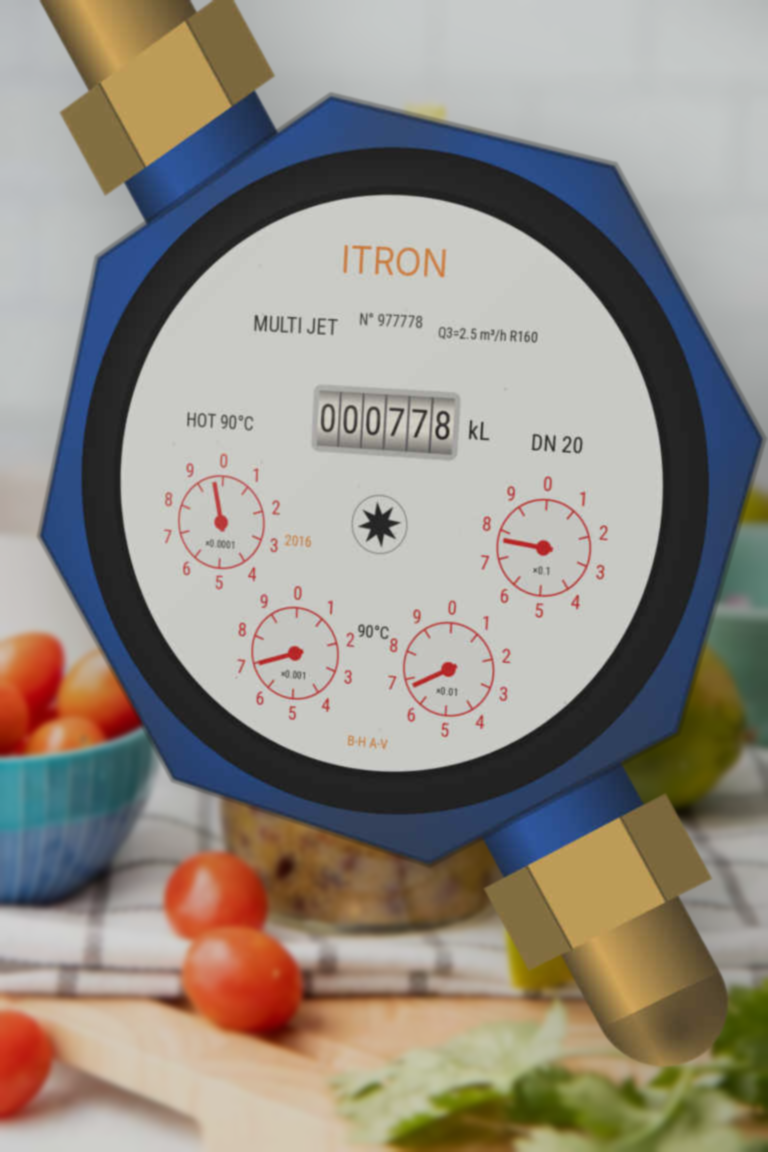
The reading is 778.7669 kL
